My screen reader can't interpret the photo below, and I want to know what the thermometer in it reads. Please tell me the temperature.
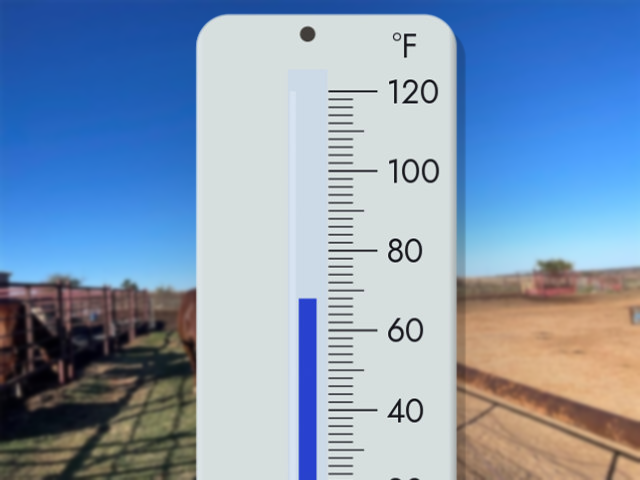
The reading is 68 °F
